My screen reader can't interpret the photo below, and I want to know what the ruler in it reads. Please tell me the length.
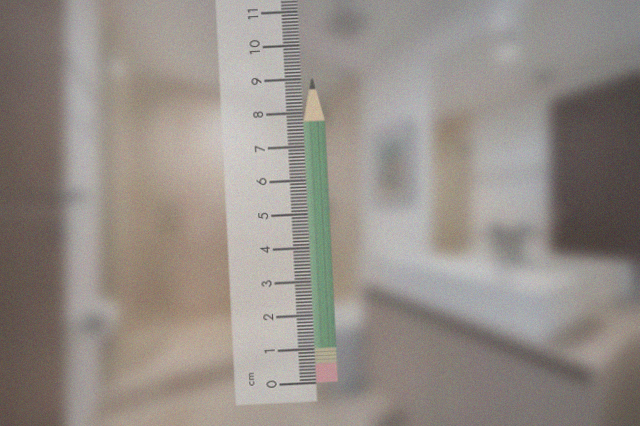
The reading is 9 cm
